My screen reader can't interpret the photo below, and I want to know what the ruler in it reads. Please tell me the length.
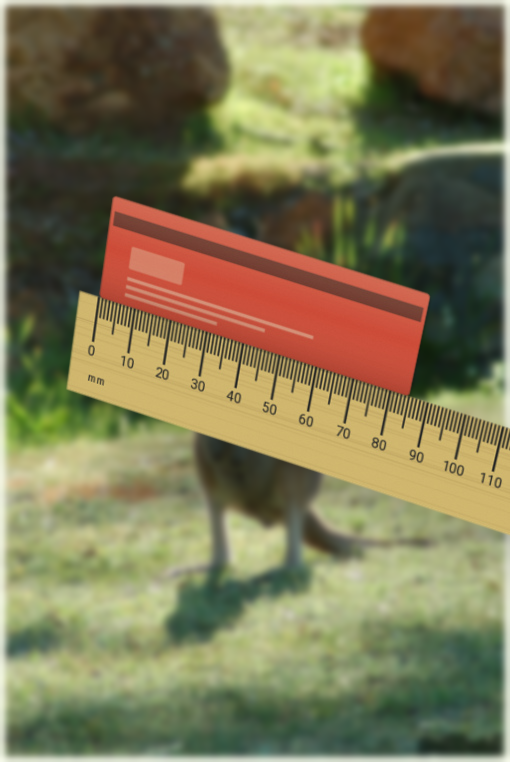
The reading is 85 mm
